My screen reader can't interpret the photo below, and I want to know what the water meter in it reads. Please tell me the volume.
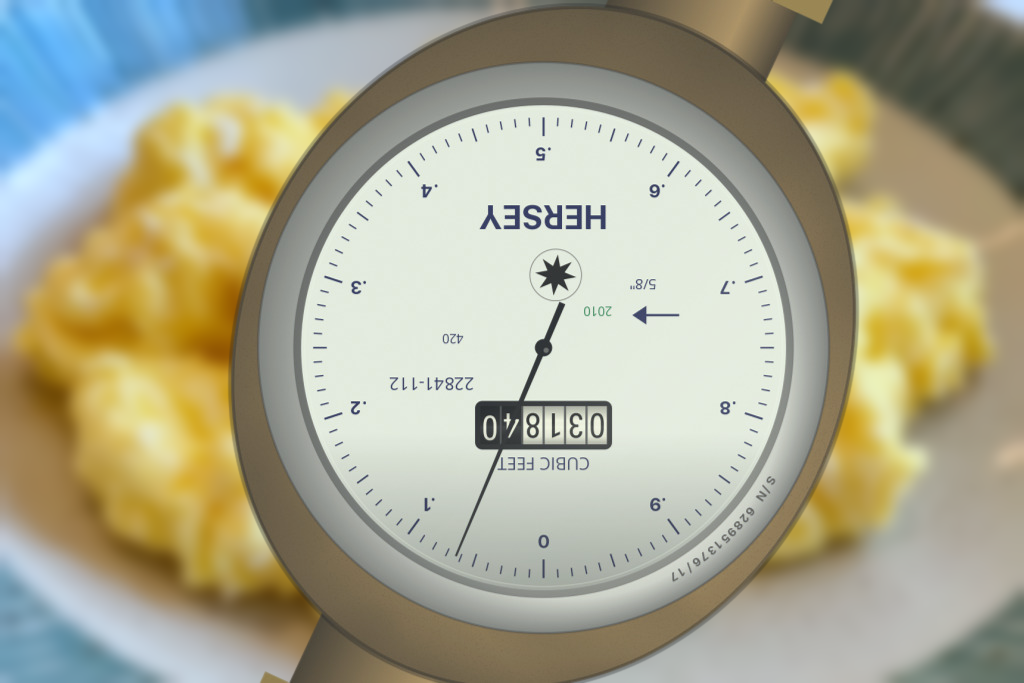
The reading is 31840.06 ft³
